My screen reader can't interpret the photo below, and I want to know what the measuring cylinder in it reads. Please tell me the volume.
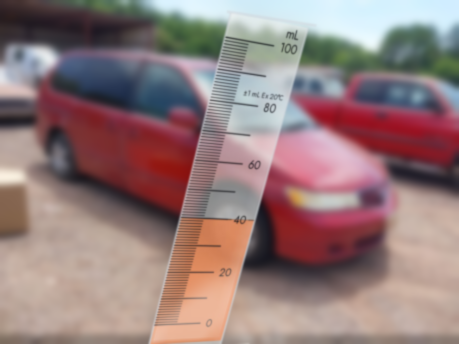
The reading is 40 mL
